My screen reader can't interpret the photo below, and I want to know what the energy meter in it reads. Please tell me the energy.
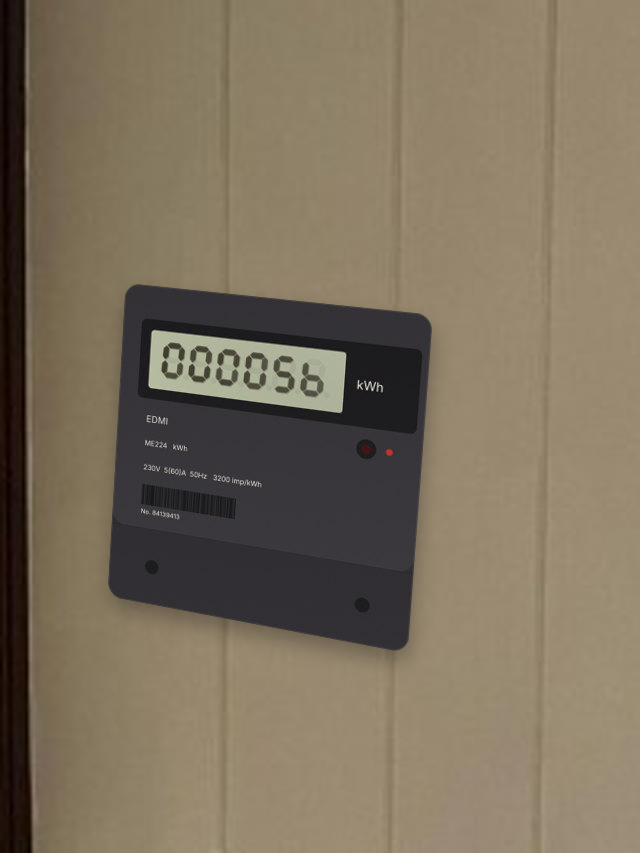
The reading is 56 kWh
